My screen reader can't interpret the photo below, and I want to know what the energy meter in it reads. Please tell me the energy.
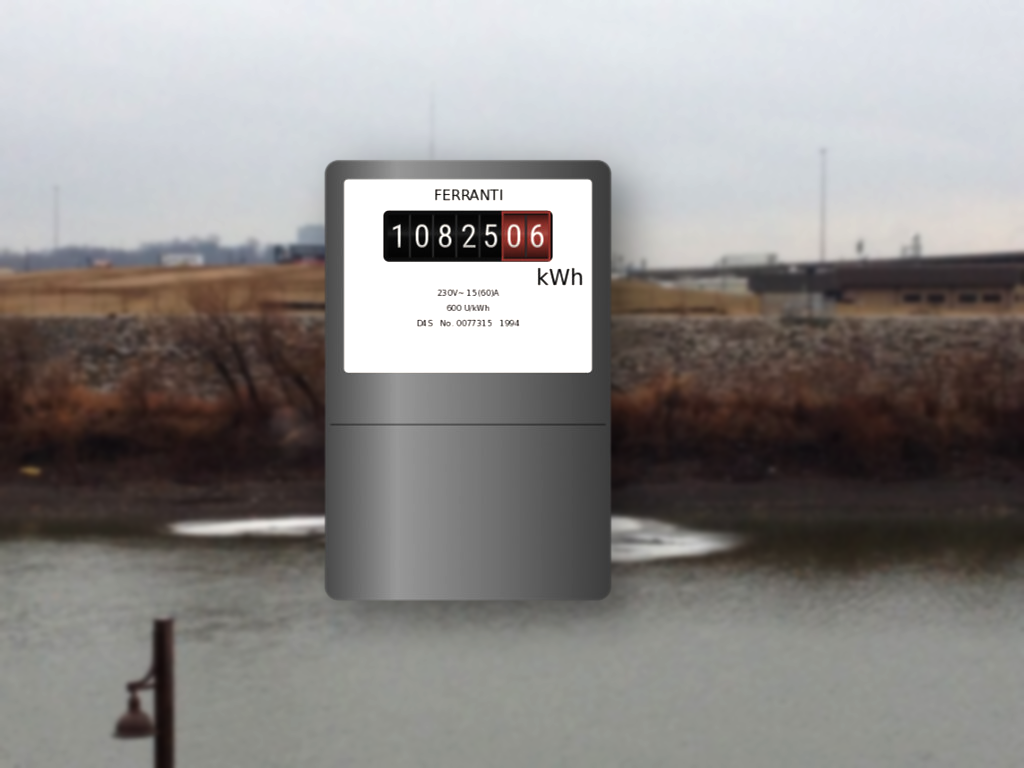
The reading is 10825.06 kWh
